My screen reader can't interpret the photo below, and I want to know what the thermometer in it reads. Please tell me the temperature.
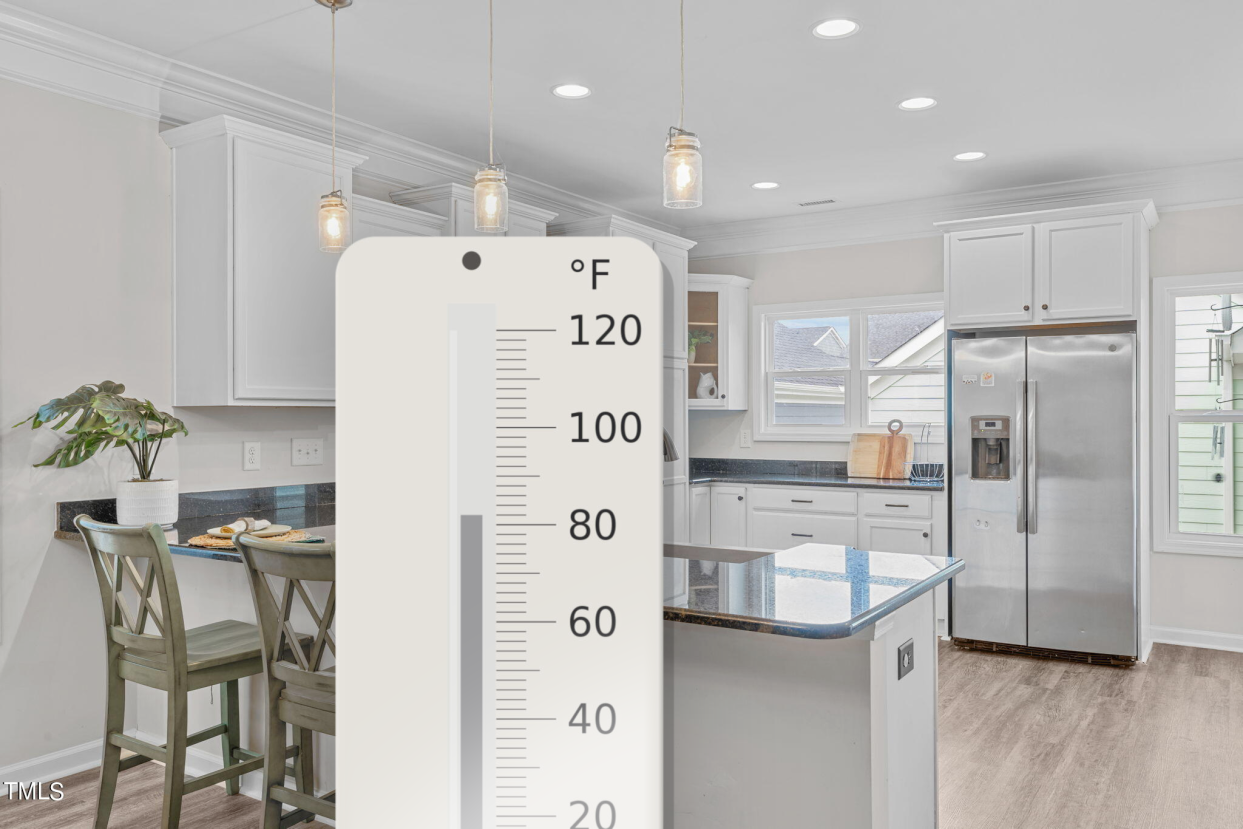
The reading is 82 °F
